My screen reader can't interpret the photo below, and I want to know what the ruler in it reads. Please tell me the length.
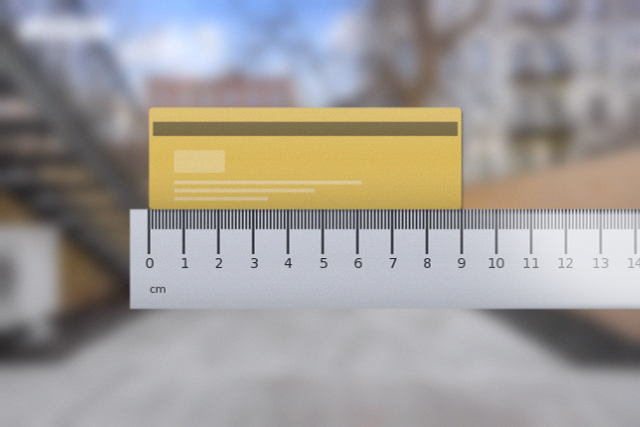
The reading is 9 cm
